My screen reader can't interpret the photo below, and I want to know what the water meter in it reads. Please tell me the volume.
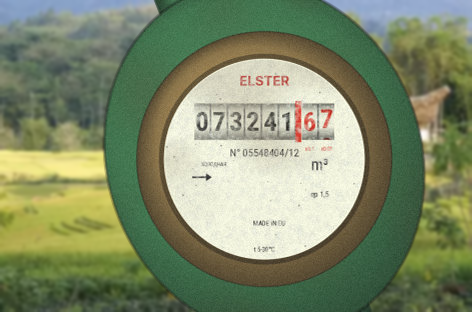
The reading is 73241.67 m³
